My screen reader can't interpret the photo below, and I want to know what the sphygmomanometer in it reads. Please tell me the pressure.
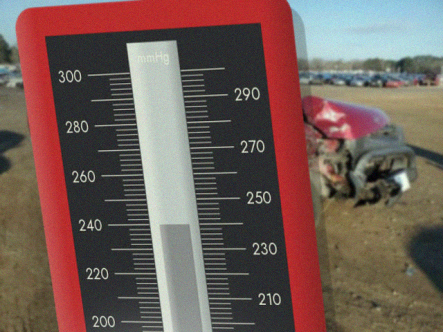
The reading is 240 mmHg
